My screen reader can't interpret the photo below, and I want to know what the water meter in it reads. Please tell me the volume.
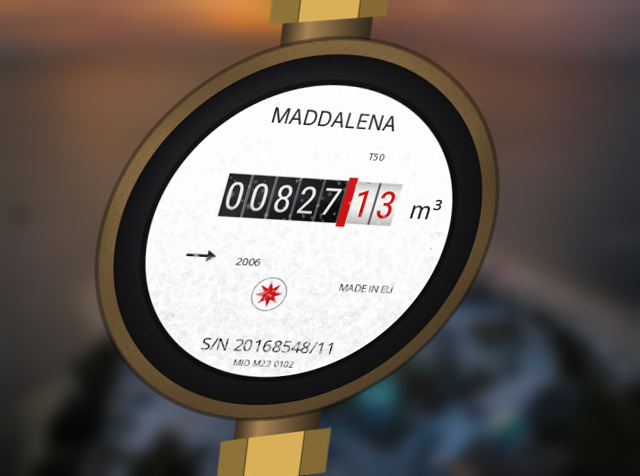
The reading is 827.13 m³
